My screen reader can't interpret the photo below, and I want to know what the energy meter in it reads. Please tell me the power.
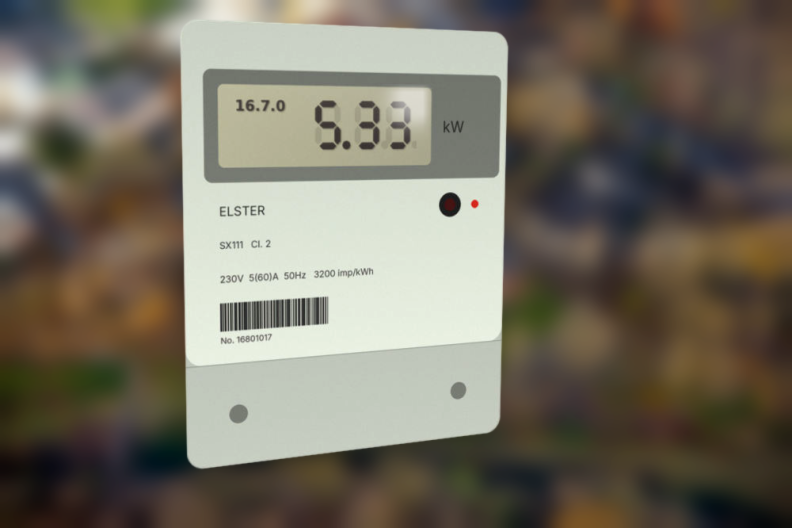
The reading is 5.33 kW
